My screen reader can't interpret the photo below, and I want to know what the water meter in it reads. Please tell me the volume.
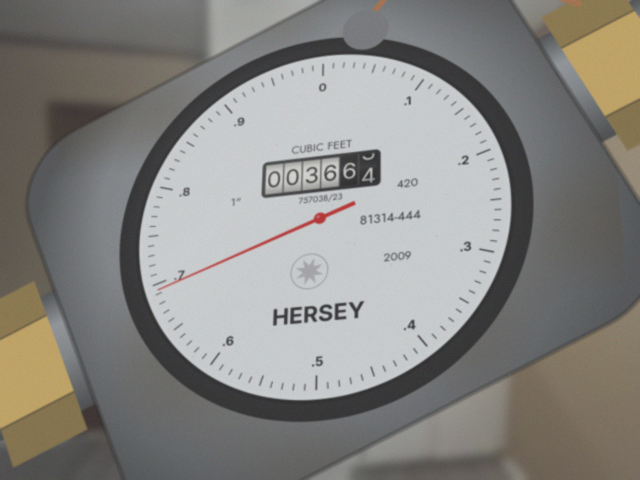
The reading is 3663.69 ft³
